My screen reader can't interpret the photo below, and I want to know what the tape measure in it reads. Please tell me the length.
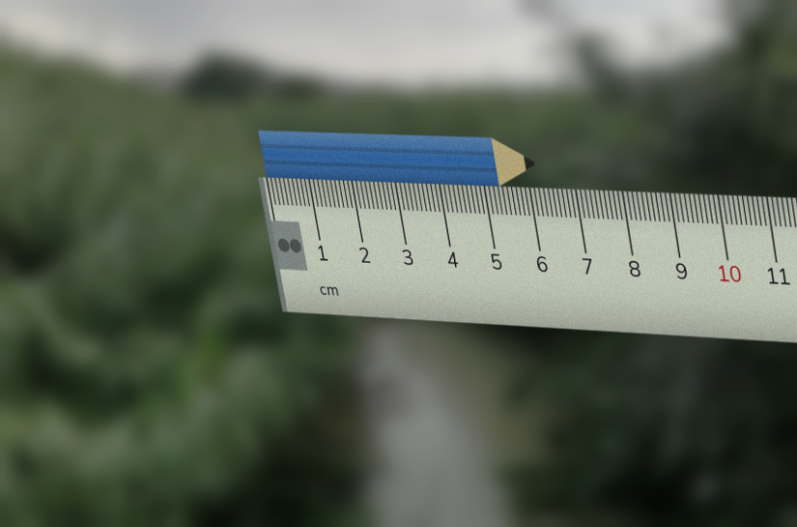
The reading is 6.2 cm
